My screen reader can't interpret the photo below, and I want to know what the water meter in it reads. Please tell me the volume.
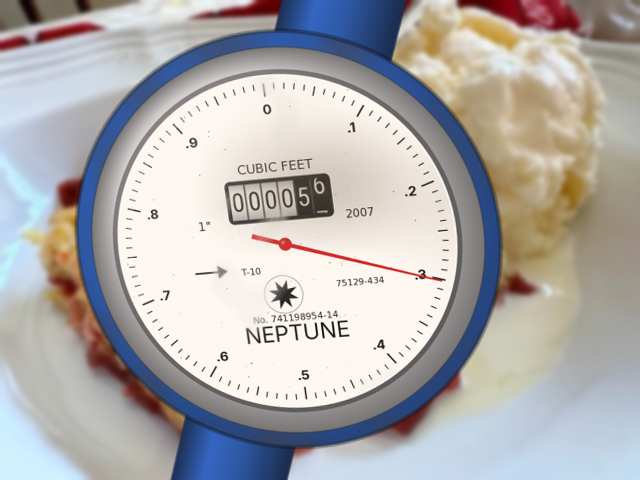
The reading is 56.30 ft³
